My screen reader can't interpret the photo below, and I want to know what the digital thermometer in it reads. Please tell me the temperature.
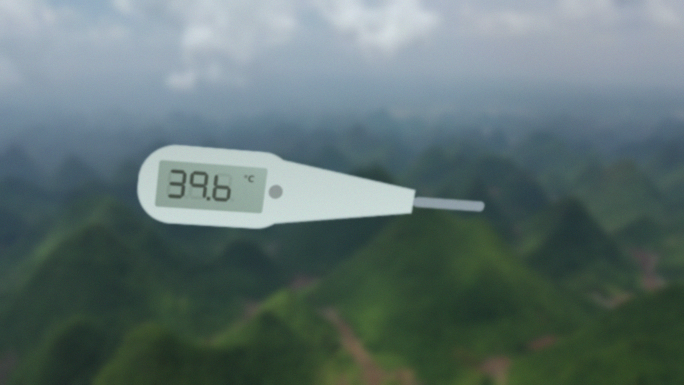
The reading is 39.6 °C
